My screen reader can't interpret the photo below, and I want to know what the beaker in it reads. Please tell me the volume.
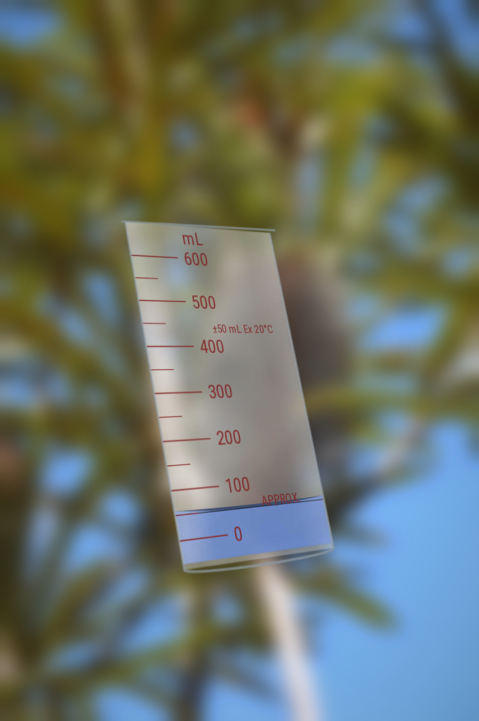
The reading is 50 mL
